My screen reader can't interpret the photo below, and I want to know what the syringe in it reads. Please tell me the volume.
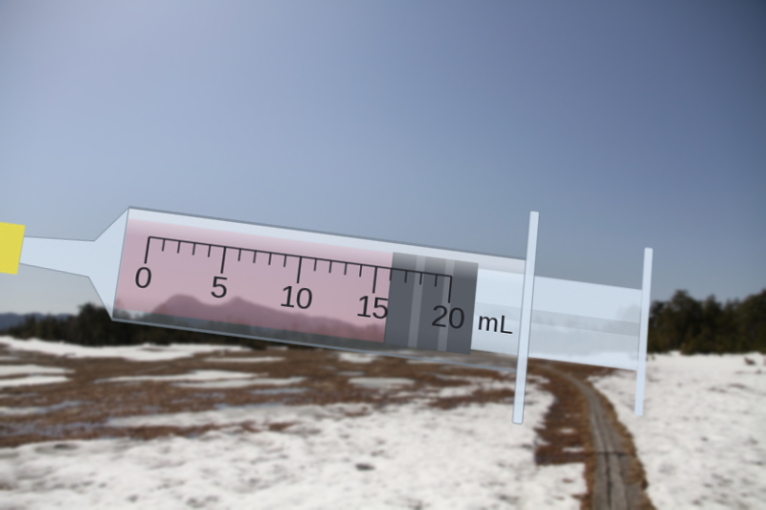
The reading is 16 mL
